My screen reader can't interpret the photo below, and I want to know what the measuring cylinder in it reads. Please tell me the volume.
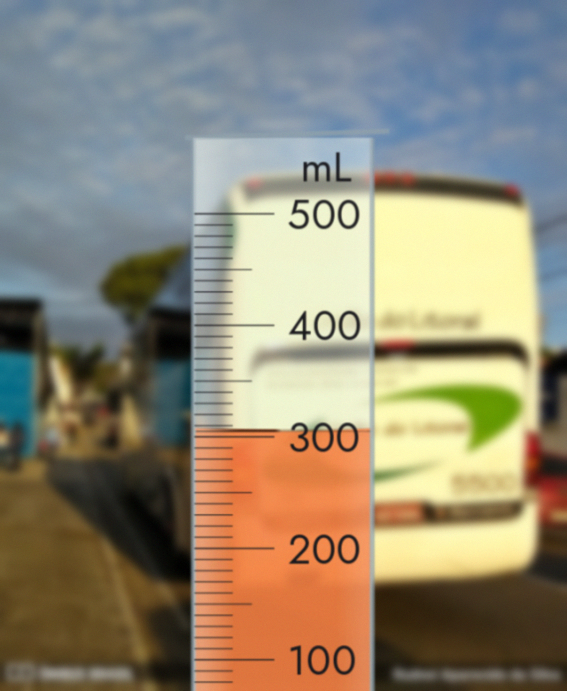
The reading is 305 mL
